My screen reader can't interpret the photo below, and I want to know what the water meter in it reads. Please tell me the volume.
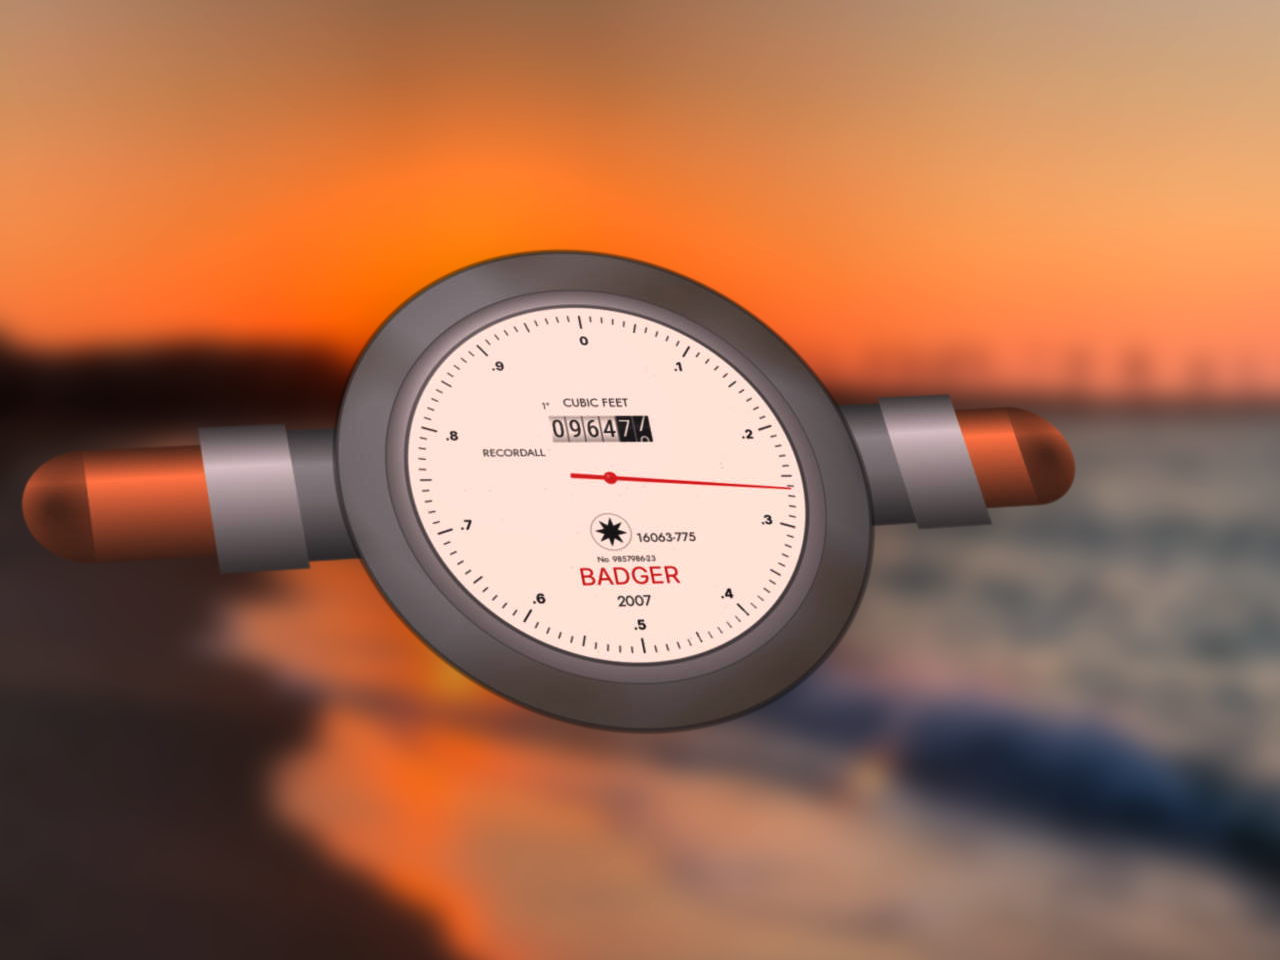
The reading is 96477.26 ft³
